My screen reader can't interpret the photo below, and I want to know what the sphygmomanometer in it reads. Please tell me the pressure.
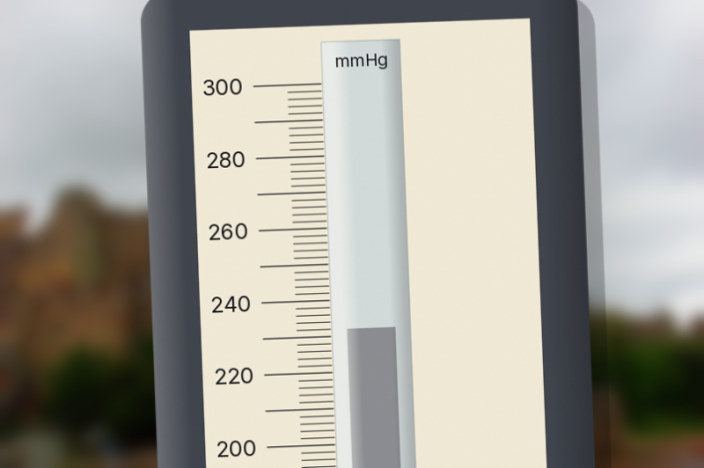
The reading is 232 mmHg
